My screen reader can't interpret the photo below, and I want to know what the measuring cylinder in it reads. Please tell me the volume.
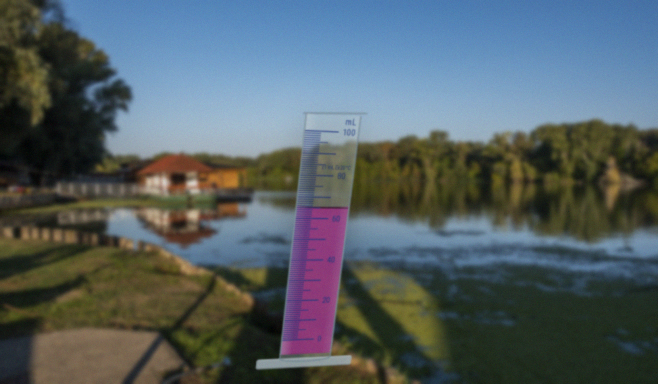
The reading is 65 mL
